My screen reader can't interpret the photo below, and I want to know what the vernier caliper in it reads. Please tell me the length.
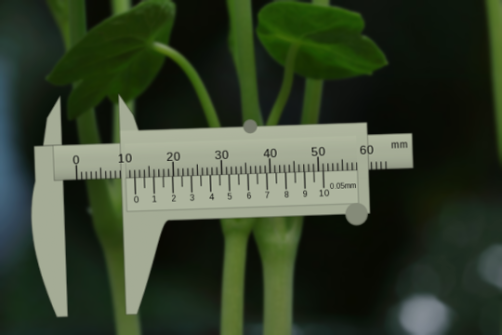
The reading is 12.0 mm
